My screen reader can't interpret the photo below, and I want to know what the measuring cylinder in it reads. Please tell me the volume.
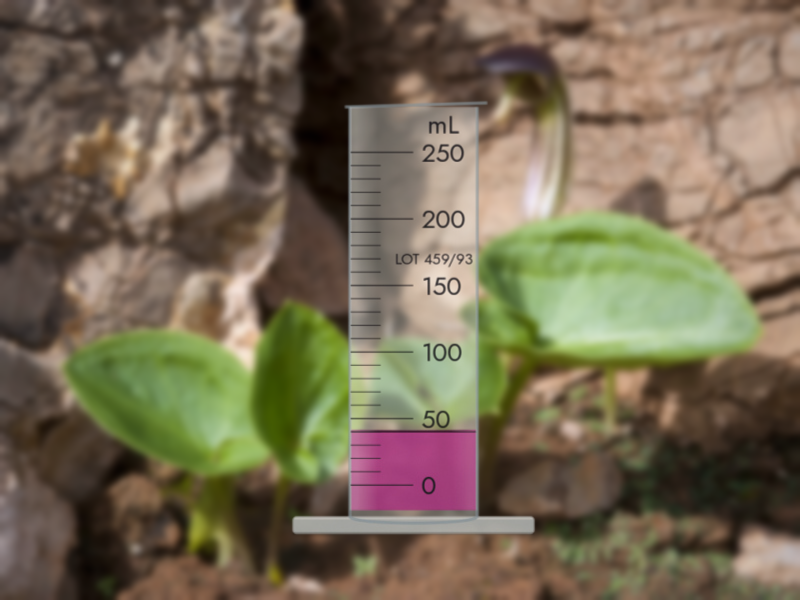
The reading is 40 mL
